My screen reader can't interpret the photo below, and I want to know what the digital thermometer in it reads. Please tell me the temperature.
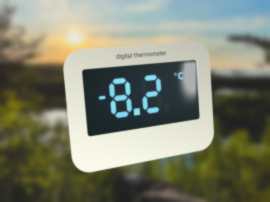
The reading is -8.2 °C
